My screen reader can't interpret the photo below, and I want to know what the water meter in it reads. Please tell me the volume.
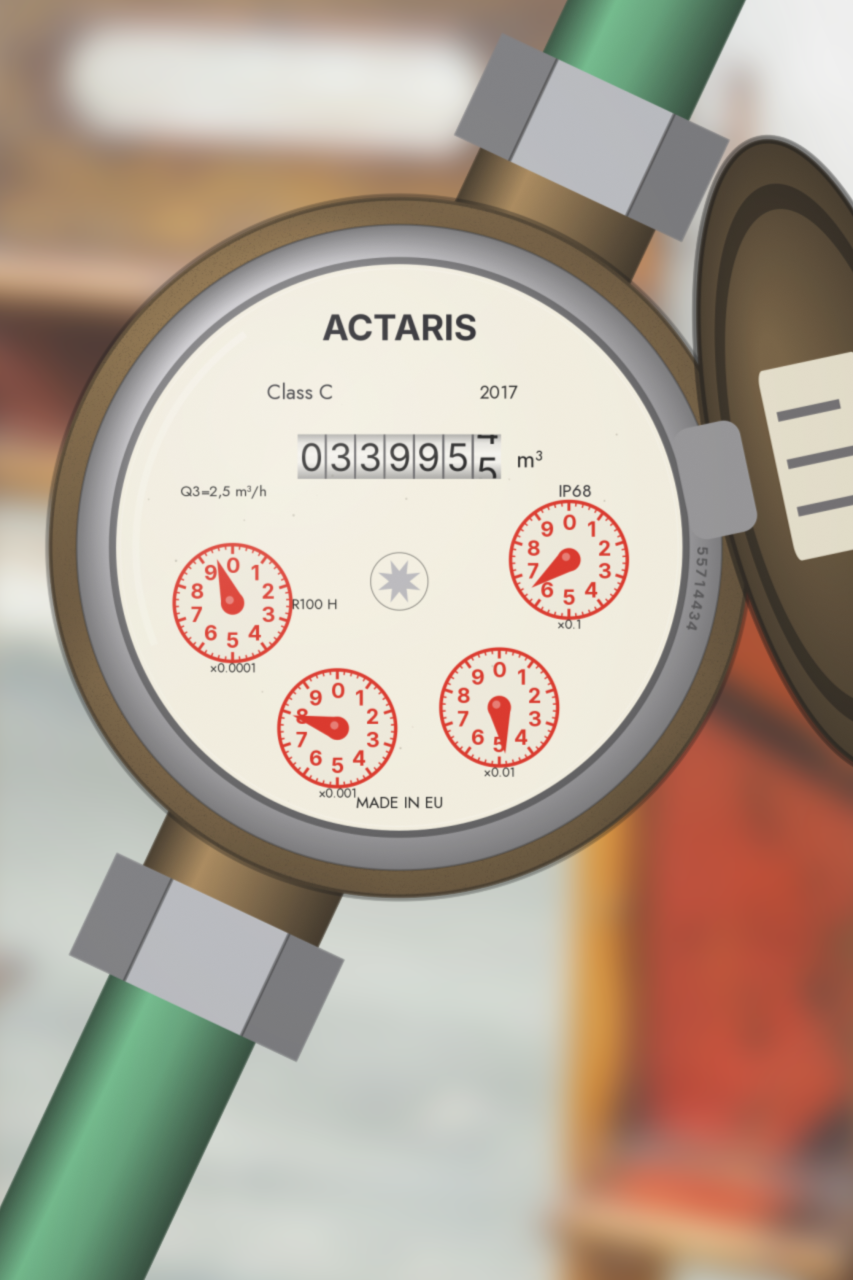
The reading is 339954.6479 m³
